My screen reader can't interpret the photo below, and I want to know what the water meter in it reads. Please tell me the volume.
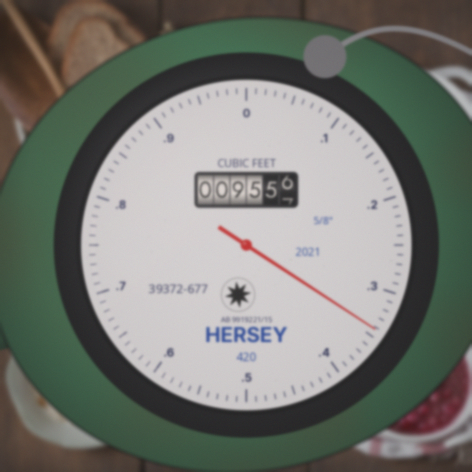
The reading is 9556.34 ft³
